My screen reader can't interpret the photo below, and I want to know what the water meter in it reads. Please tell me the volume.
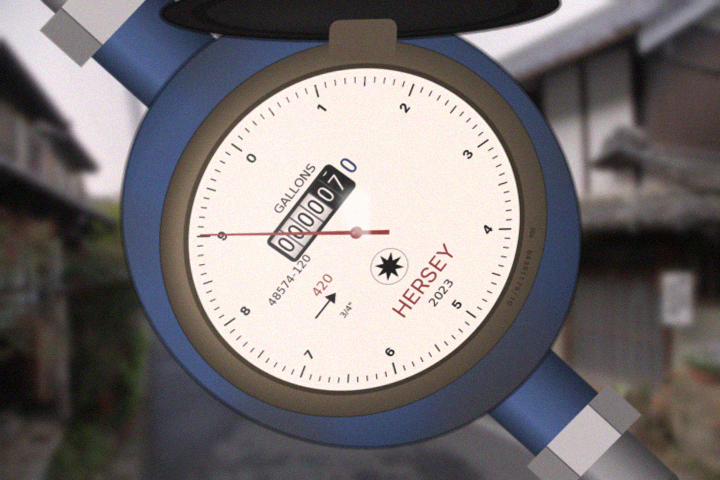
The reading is 69.0 gal
